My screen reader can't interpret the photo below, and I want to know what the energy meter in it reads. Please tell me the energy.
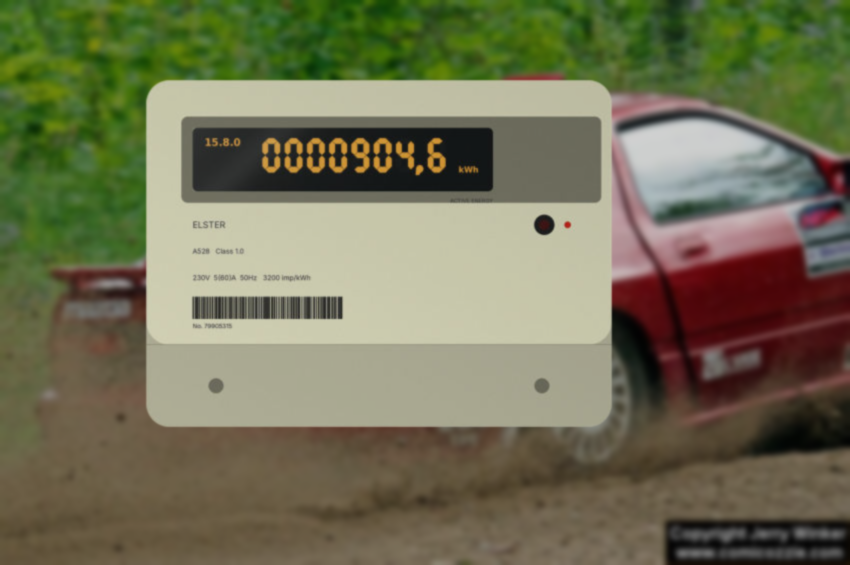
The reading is 904.6 kWh
